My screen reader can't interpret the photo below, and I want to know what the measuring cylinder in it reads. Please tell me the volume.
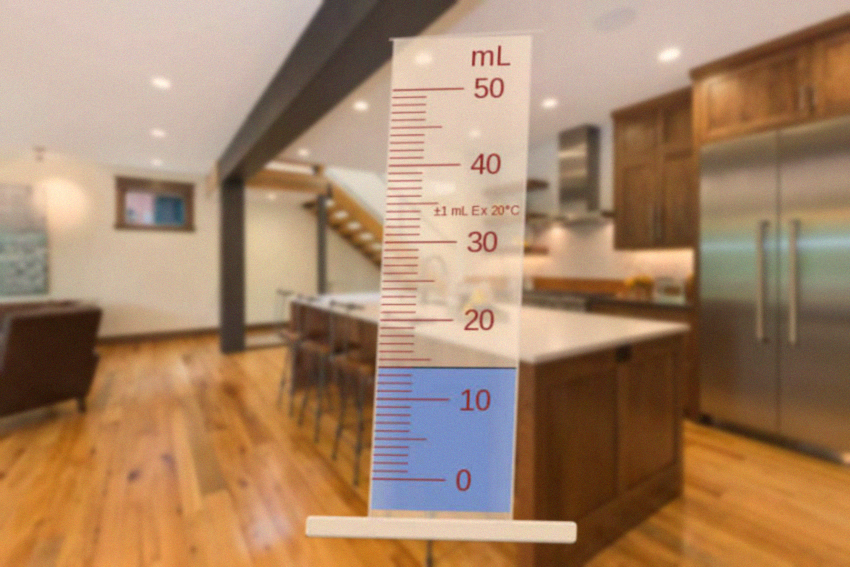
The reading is 14 mL
